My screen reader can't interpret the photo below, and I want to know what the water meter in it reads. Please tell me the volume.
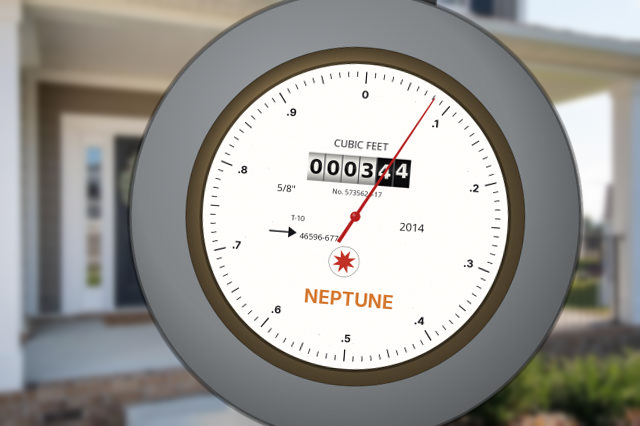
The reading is 344.08 ft³
